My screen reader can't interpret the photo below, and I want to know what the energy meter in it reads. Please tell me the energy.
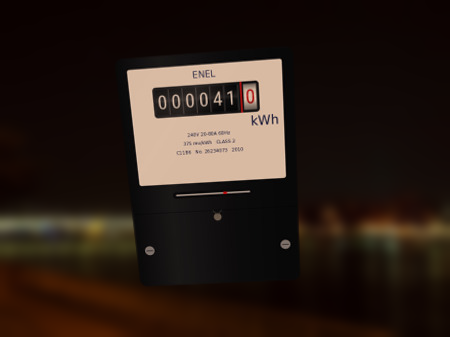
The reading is 41.0 kWh
